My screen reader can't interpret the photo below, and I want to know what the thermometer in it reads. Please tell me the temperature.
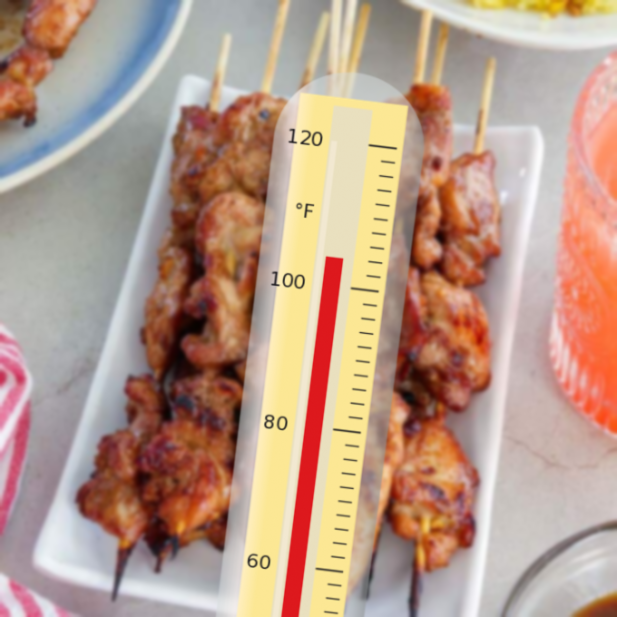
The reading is 104 °F
